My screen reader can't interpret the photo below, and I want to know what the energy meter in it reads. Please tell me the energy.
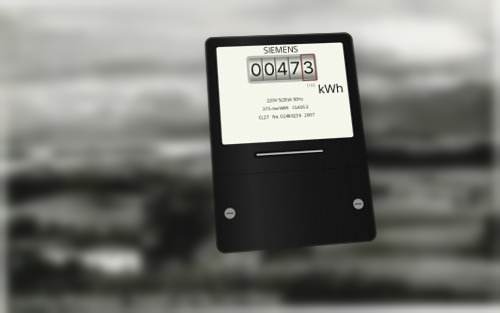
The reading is 47.3 kWh
